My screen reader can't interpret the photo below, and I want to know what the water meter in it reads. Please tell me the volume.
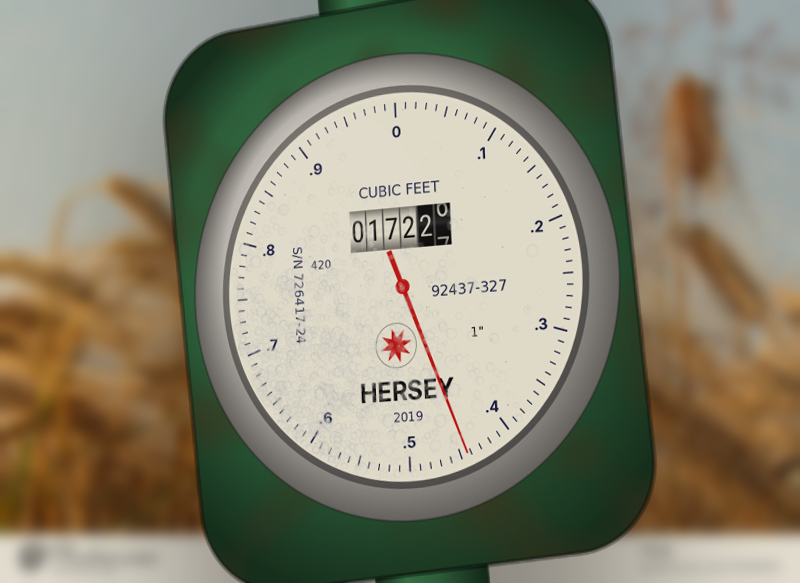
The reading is 17226.44 ft³
